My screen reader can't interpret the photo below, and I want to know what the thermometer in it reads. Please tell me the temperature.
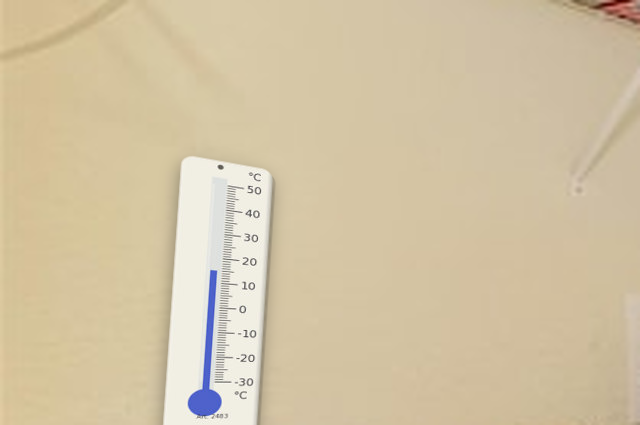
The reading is 15 °C
